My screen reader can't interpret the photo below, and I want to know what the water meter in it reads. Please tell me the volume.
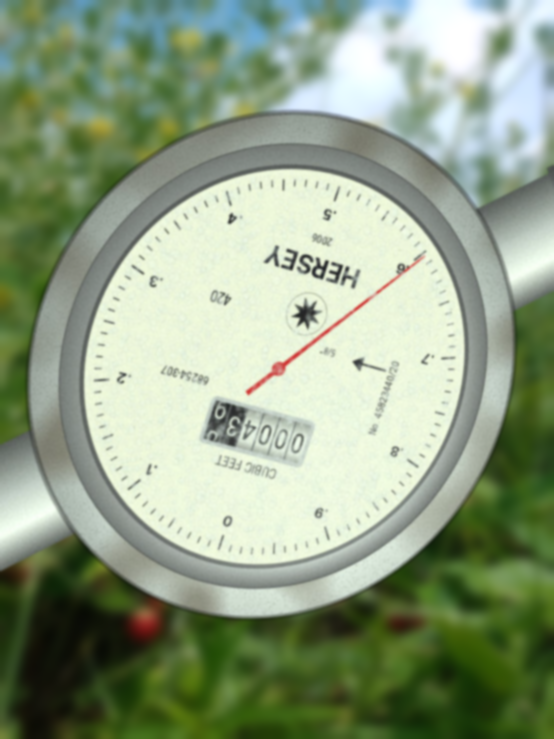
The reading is 438.60 ft³
